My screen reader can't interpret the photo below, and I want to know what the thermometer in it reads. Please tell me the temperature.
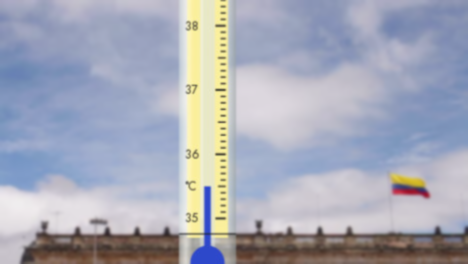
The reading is 35.5 °C
